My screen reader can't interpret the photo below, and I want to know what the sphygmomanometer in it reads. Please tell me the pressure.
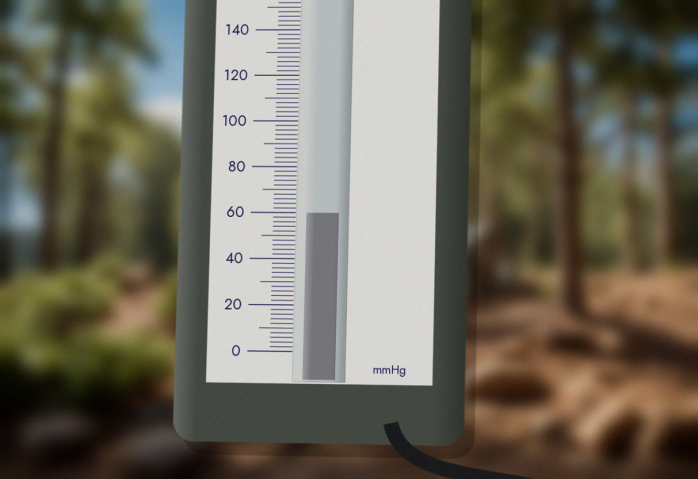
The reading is 60 mmHg
